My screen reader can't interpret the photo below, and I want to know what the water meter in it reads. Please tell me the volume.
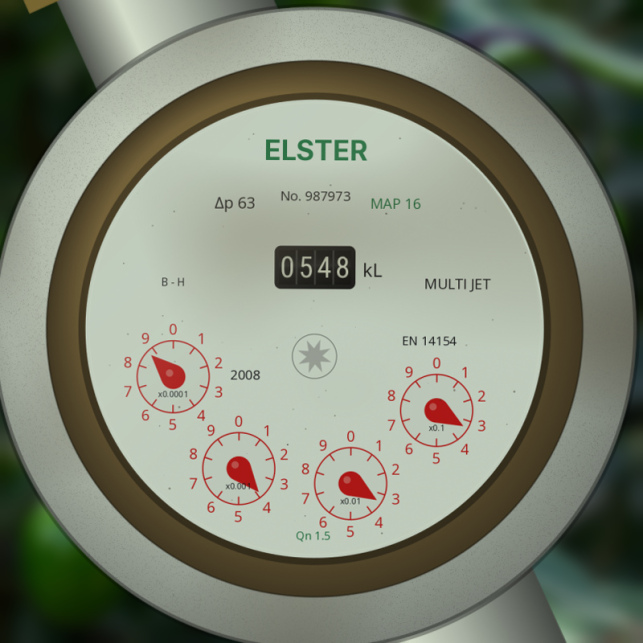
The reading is 548.3338 kL
